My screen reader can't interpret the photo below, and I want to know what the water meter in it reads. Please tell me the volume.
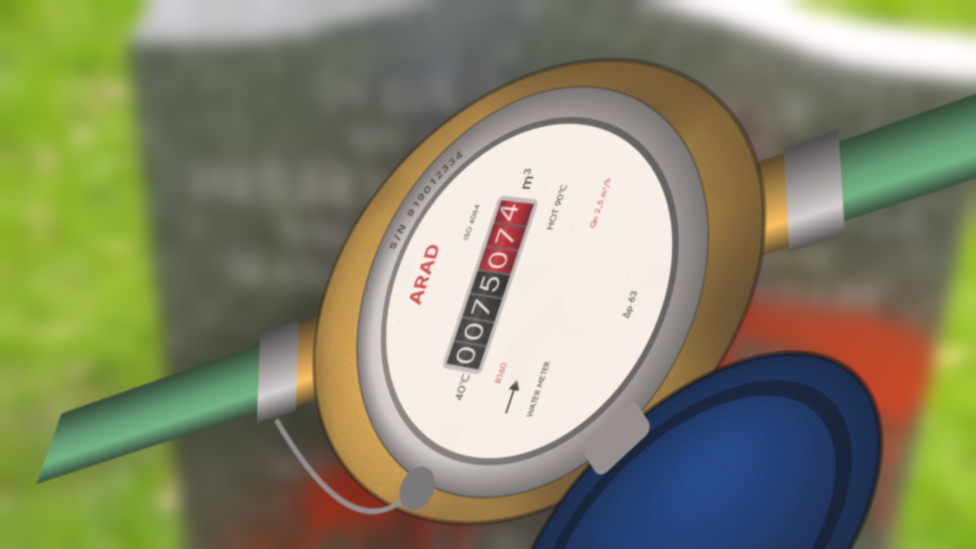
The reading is 75.074 m³
